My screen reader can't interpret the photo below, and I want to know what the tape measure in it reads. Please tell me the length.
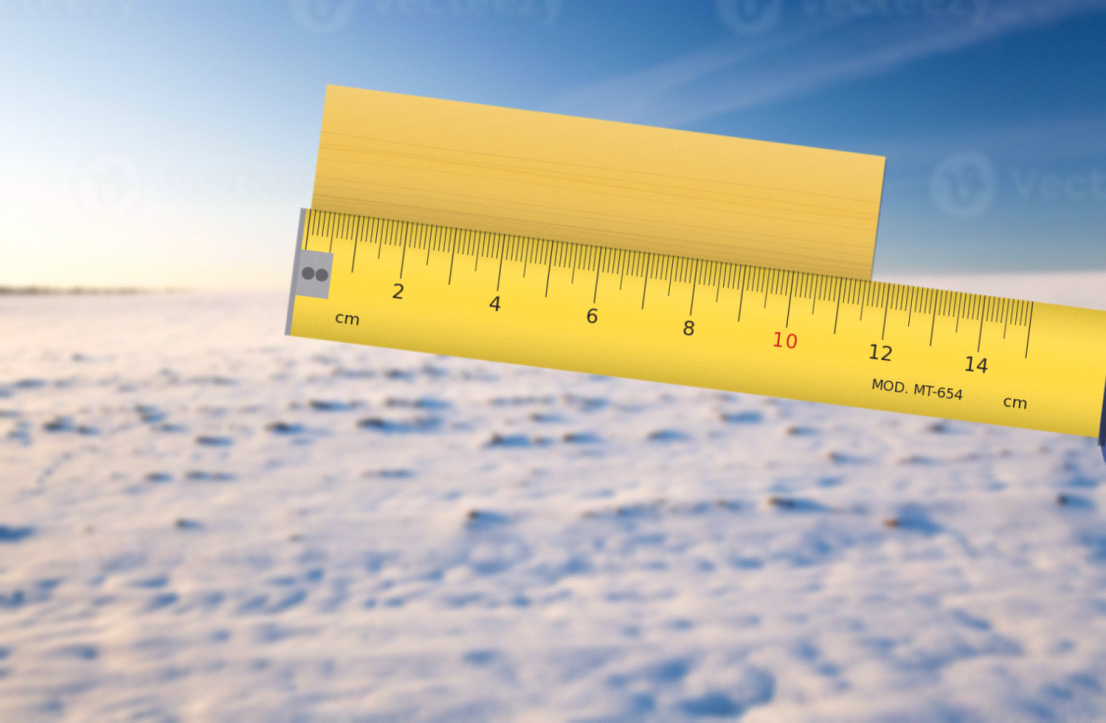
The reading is 11.6 cm
